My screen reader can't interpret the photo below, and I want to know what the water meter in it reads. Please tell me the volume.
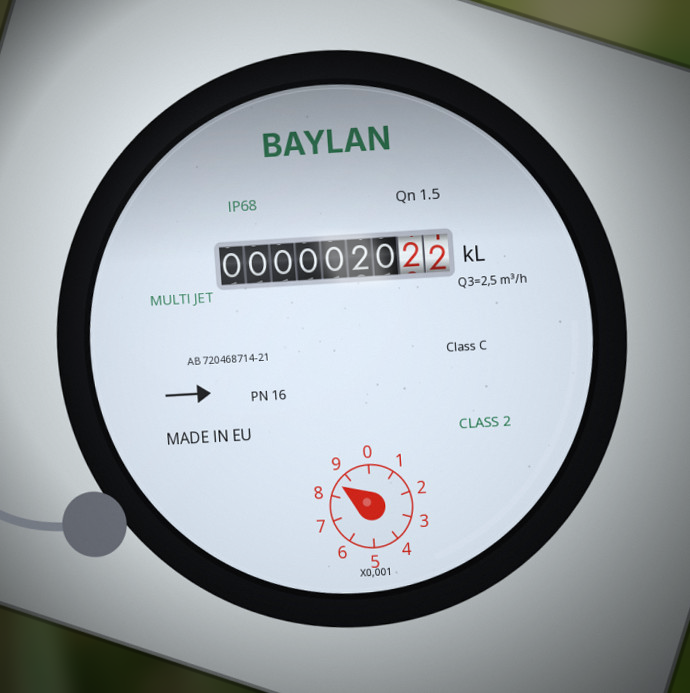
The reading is 20.218 kL
